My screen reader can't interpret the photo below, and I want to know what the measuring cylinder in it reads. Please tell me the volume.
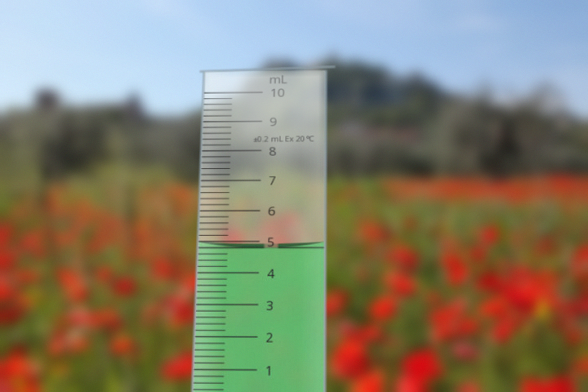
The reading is 4.8 mL
